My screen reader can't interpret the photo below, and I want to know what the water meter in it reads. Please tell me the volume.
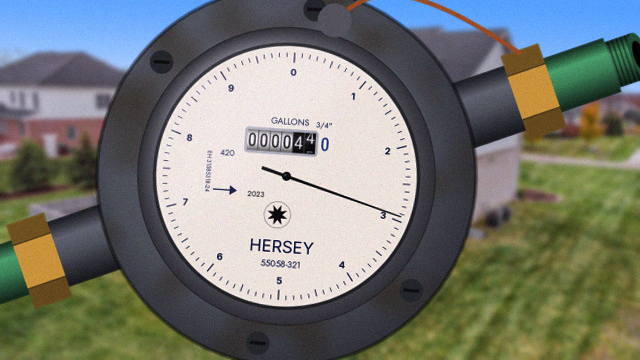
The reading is 442.9 gal
